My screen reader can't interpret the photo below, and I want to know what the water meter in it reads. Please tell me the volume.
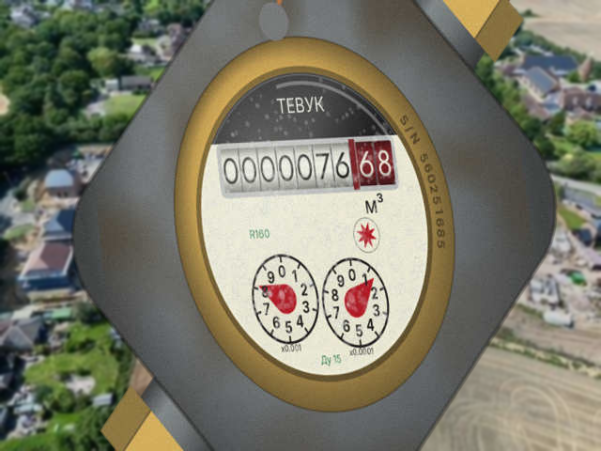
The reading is 76.6881 m³
